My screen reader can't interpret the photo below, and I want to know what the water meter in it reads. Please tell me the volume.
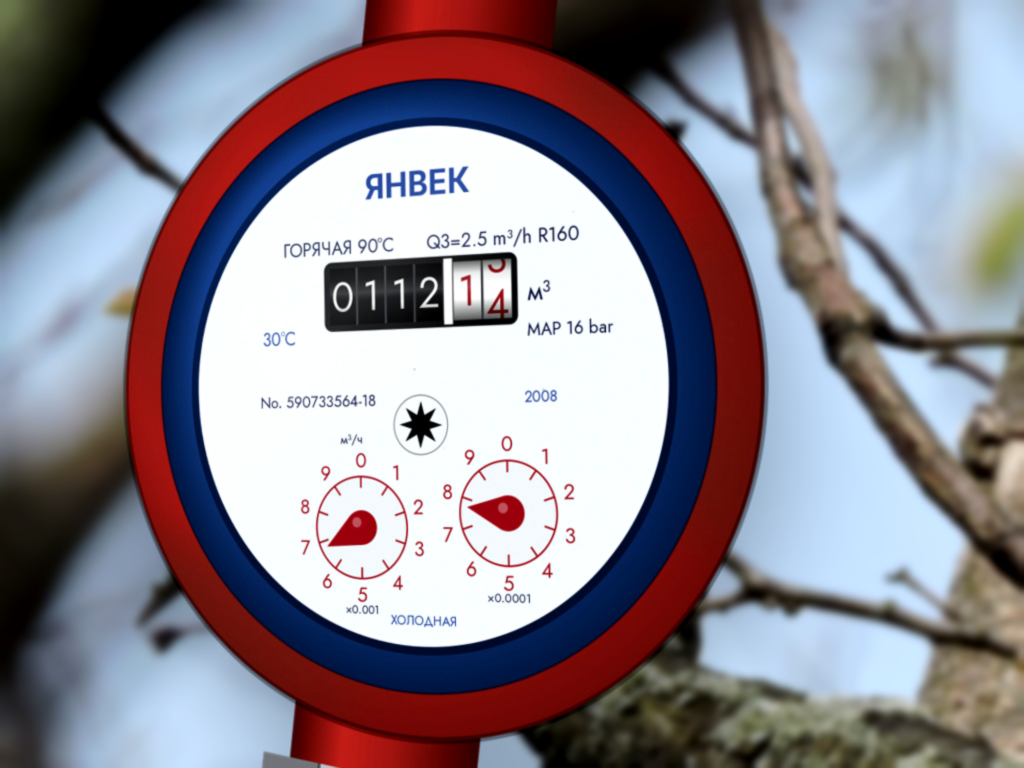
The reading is 112.1367 m³
